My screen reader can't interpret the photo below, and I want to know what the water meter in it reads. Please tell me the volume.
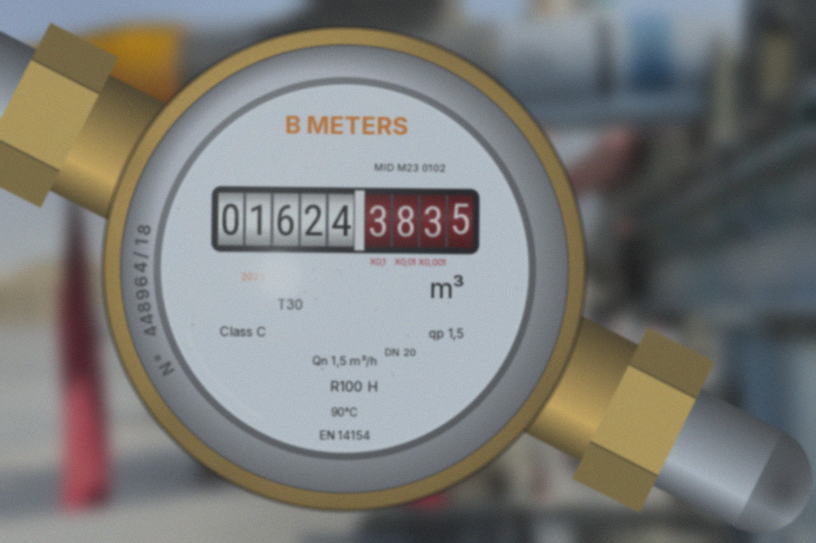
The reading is 1624.3835 m³
